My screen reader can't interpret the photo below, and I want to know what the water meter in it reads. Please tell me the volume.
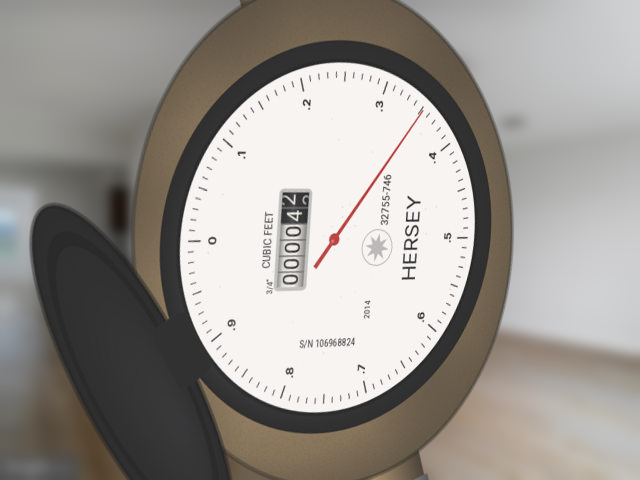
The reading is 42.35 ft³
